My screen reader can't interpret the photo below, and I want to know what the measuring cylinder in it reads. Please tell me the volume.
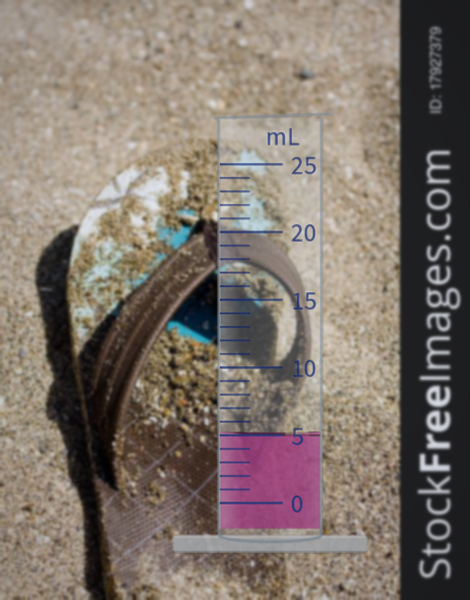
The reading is 5 mL
